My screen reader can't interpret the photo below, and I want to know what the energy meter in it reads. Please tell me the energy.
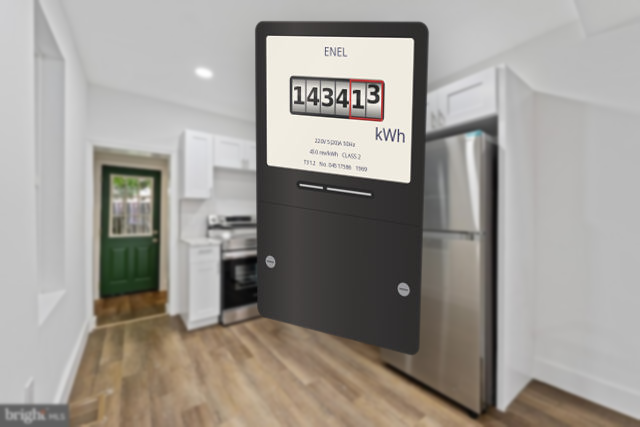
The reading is 1434.13 kWh
